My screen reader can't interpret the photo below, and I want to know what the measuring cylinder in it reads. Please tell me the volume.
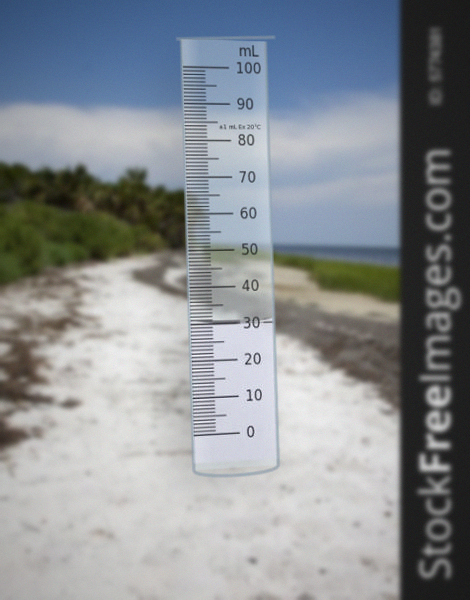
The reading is 30 mL
